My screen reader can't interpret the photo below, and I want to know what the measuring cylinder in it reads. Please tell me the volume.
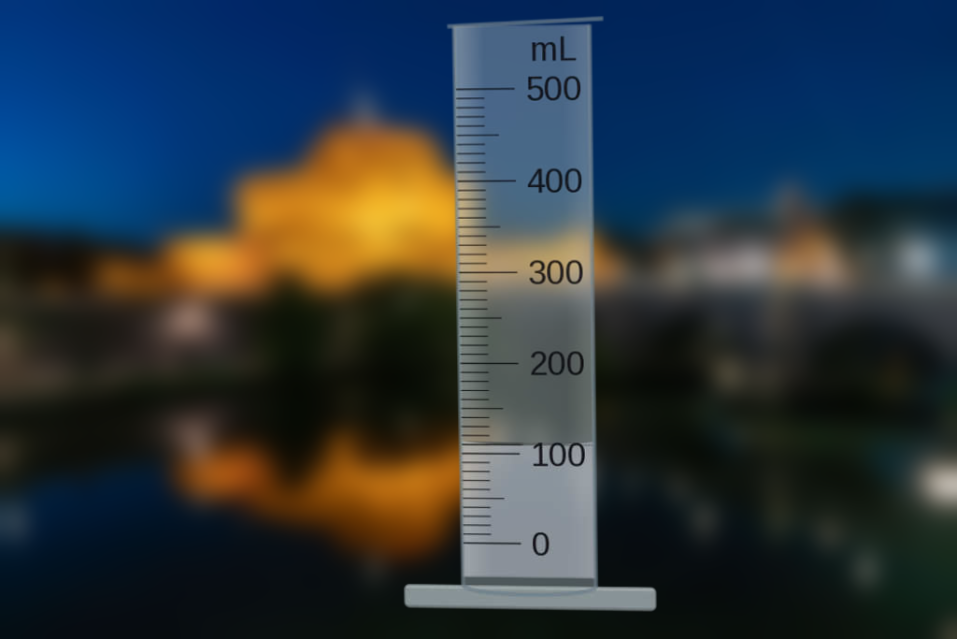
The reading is 110 mL
